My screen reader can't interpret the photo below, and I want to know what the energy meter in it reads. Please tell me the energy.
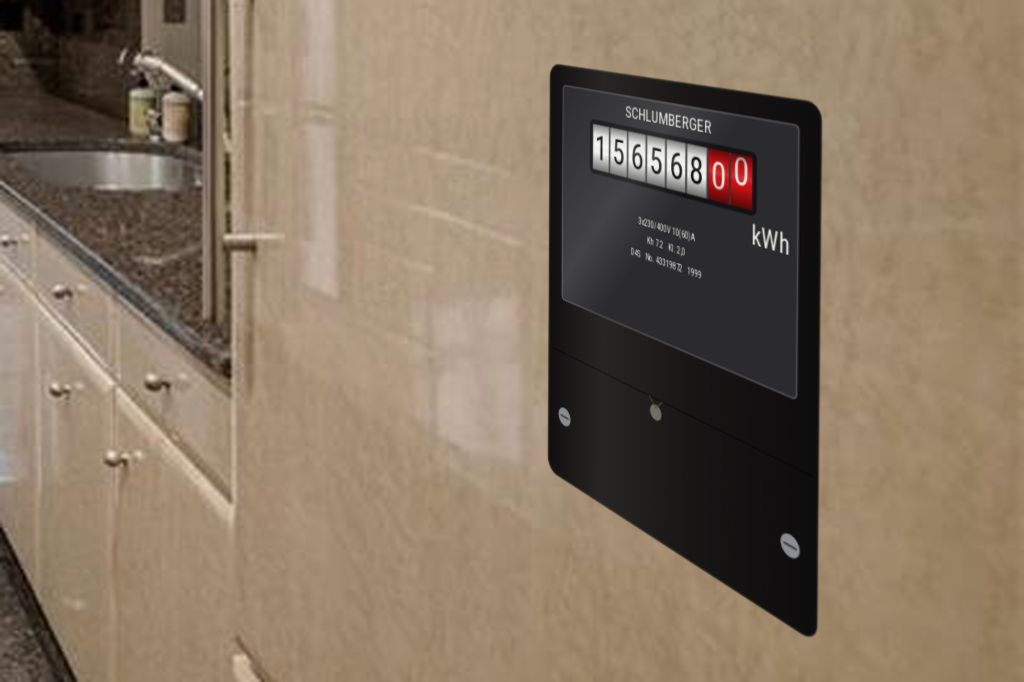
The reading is 156568.00 kWh
